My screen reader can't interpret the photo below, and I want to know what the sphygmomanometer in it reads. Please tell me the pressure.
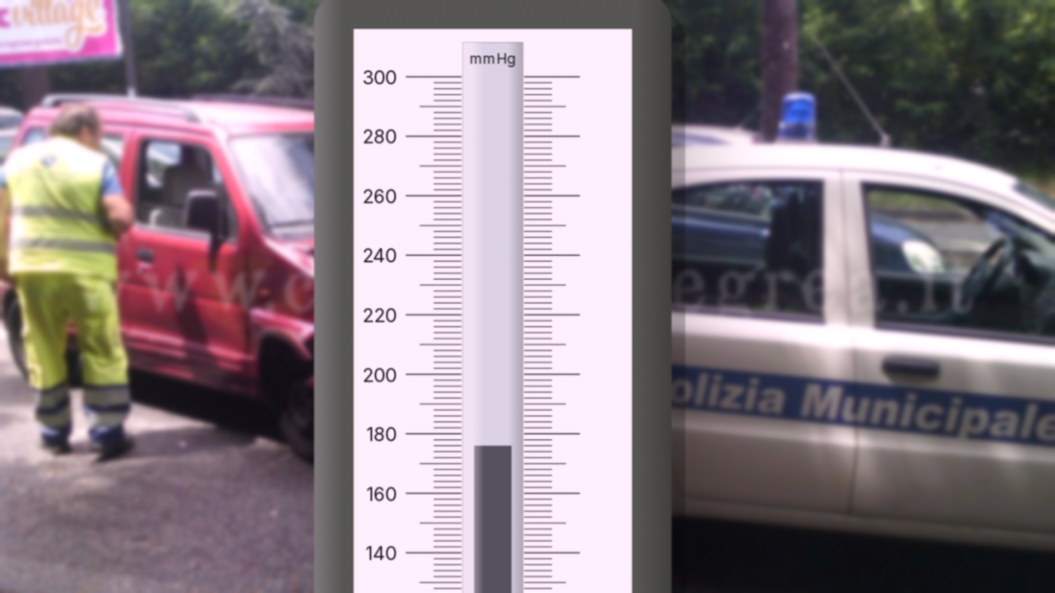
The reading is 176 mmHg
